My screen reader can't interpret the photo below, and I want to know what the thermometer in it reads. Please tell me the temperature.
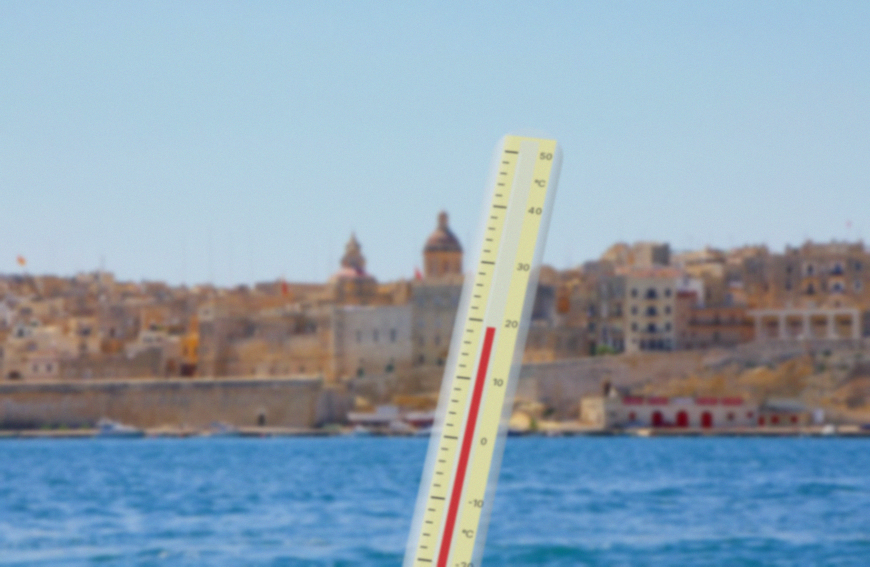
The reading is 19 °C
